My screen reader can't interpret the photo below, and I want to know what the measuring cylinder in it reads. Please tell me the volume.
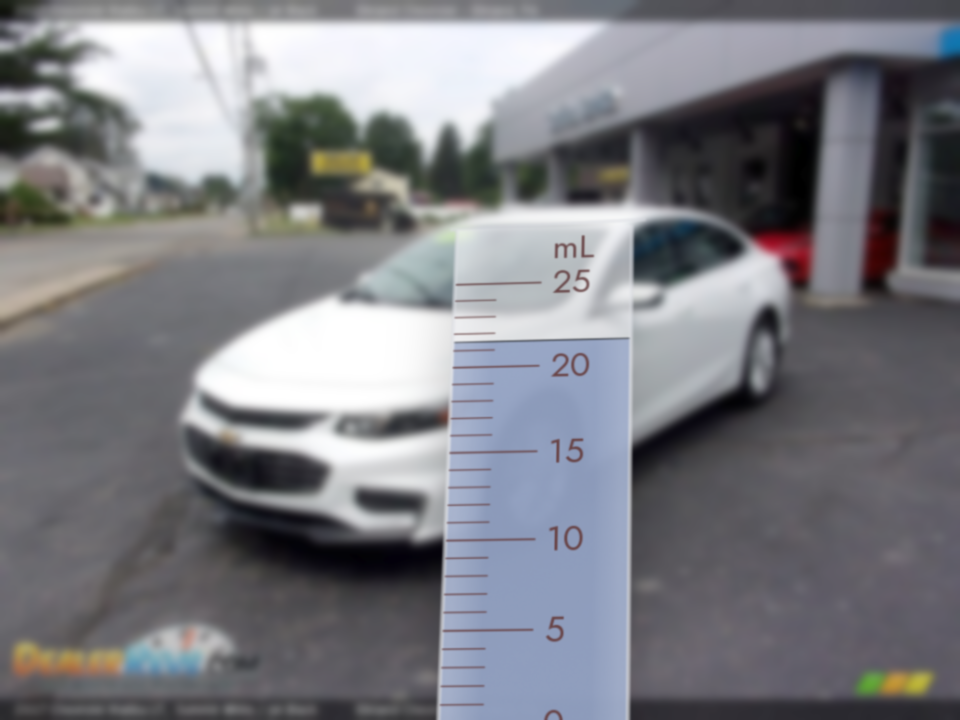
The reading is 21.5 mL
